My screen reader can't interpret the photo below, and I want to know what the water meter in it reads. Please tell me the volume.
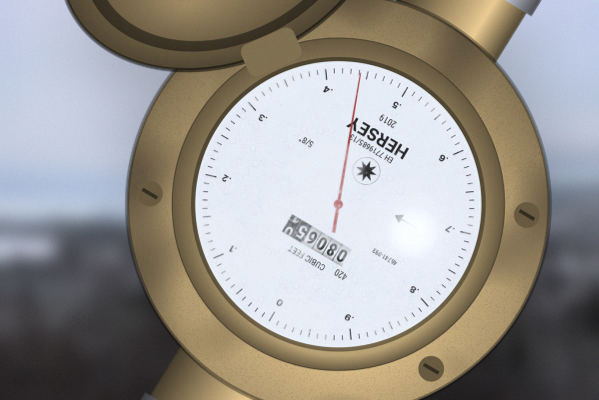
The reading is 80650.44 ft³
